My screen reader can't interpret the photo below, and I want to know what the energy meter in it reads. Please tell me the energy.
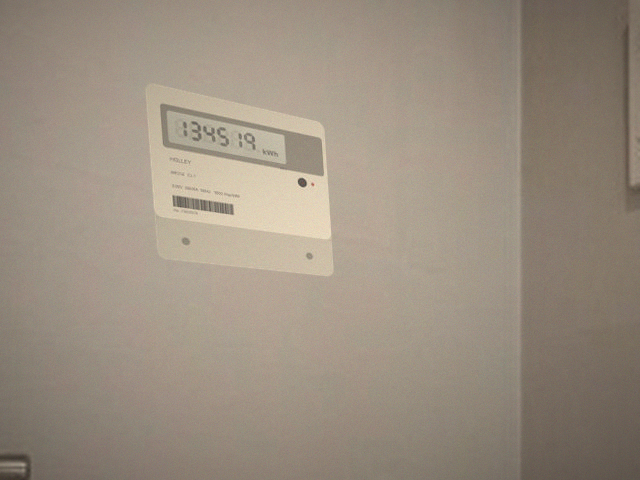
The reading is 134519 kWh
